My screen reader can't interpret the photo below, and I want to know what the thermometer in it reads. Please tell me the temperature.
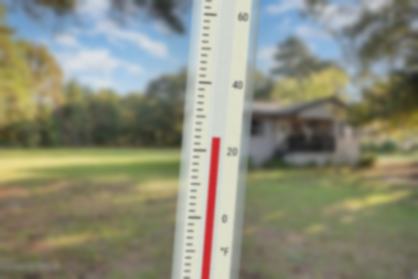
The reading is 24 °F
